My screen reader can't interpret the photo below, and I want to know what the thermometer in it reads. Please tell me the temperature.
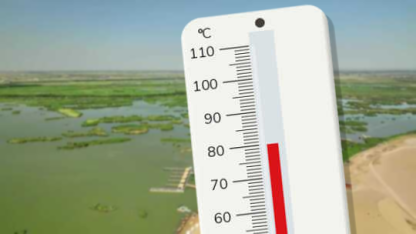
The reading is 80 °C
